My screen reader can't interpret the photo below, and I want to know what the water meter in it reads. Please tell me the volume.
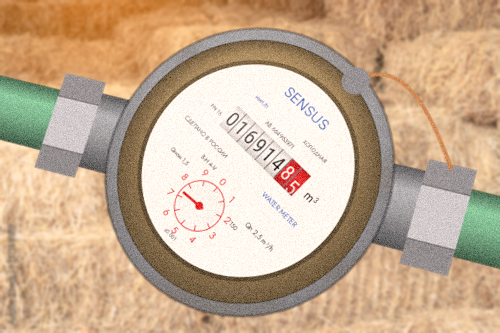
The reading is 16914.847 m³
